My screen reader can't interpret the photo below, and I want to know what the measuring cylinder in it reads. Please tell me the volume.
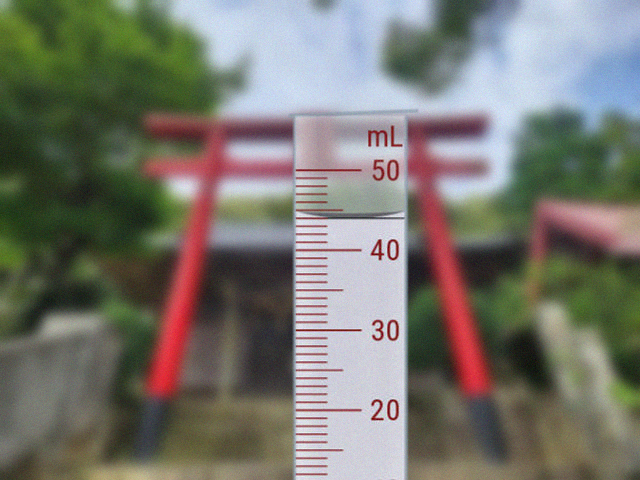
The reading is 44 mL
